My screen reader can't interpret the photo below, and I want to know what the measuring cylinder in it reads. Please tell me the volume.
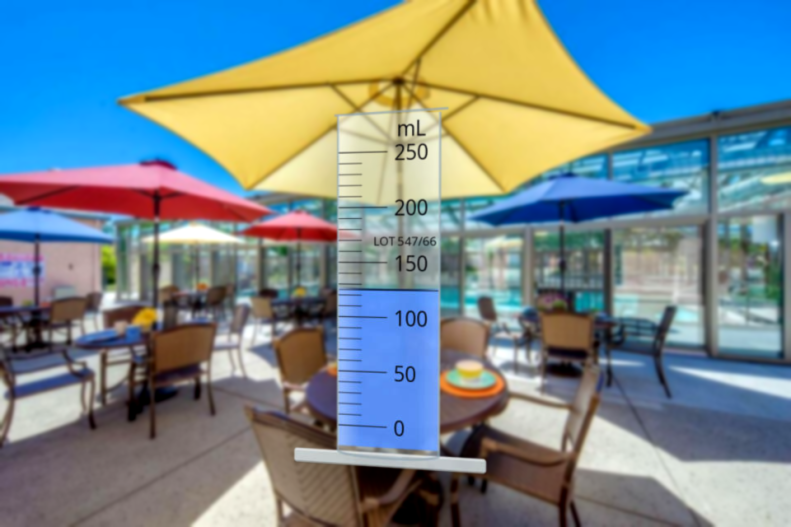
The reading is 125 mL
